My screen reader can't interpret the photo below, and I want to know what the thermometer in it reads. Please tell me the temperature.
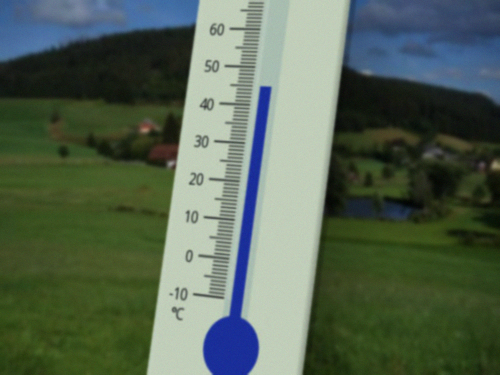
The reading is 45 °C
